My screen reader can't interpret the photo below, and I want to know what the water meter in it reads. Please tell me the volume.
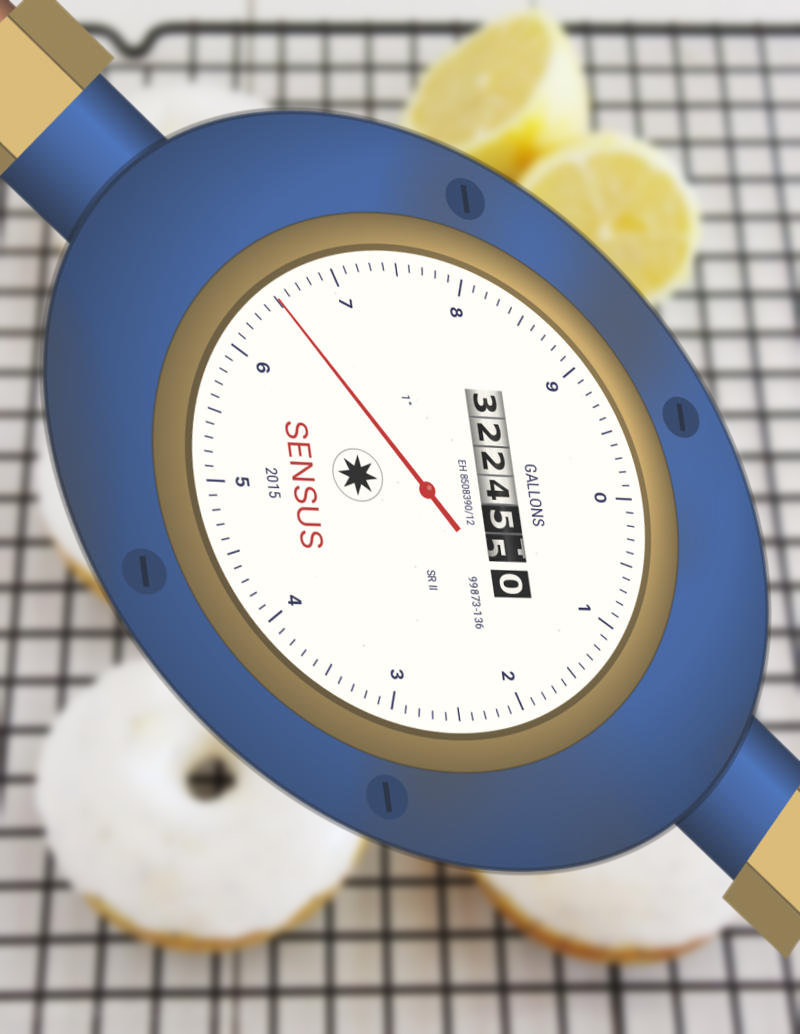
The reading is 3224546.5 gal
